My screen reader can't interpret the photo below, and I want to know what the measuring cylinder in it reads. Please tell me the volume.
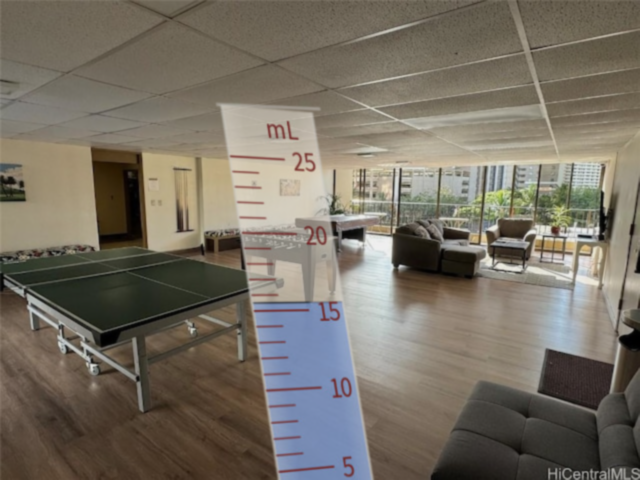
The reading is 15.5 mL
